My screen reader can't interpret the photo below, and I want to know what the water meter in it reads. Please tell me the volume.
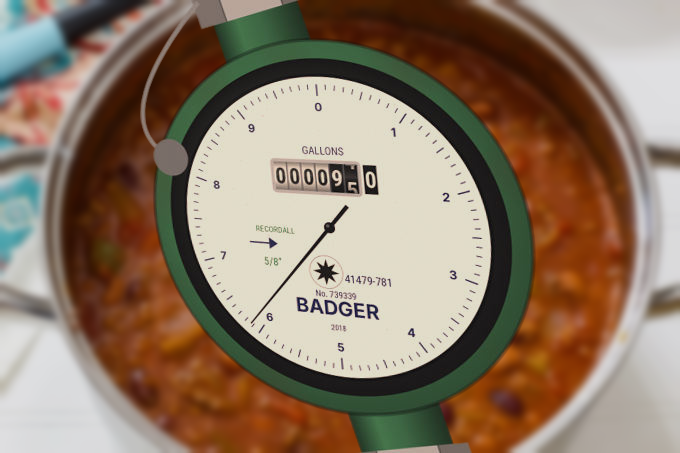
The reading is 946.1 gal
